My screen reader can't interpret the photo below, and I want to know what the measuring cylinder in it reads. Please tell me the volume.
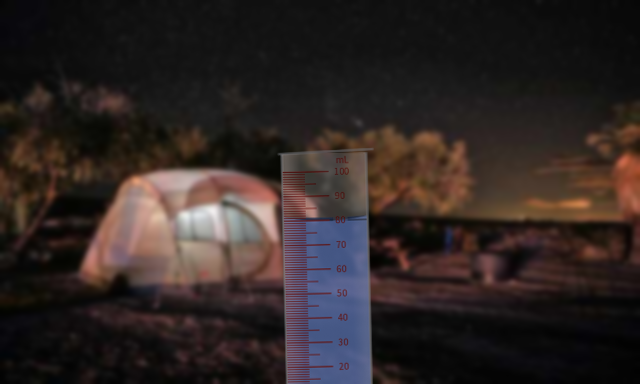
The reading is 80 mL
